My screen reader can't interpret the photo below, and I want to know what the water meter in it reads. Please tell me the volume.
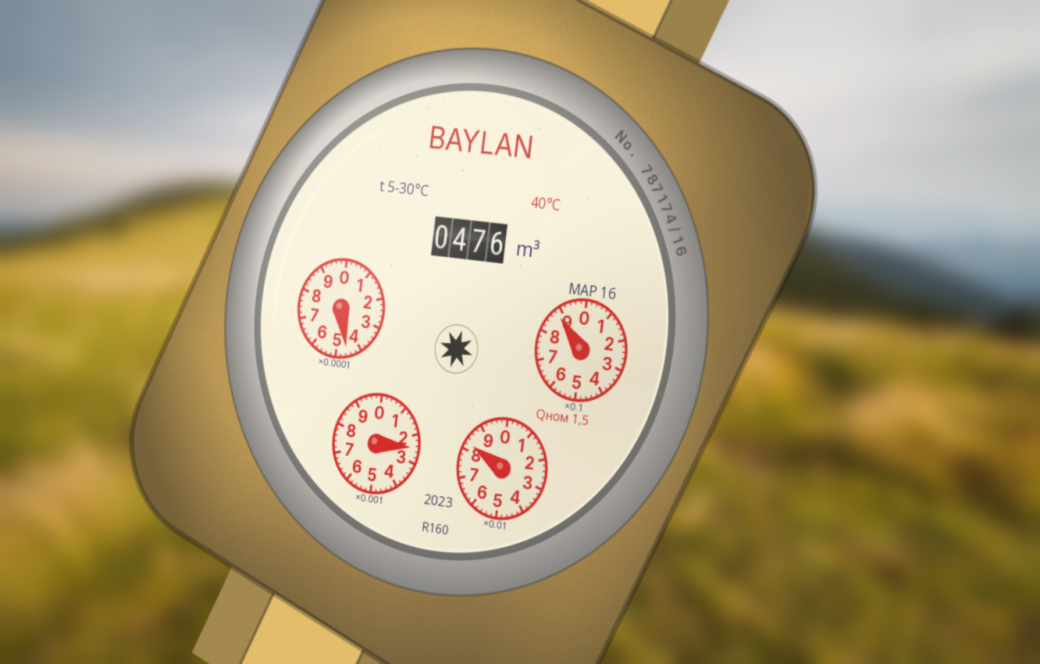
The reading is 476.8824 m³
